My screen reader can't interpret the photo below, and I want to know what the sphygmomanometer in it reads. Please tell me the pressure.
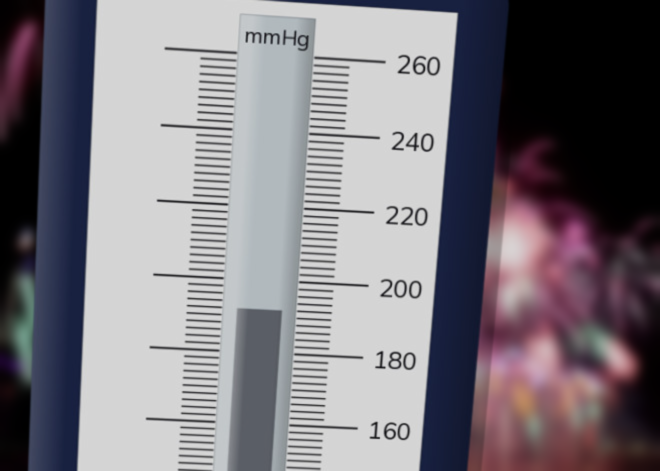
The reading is 192 mmHg
